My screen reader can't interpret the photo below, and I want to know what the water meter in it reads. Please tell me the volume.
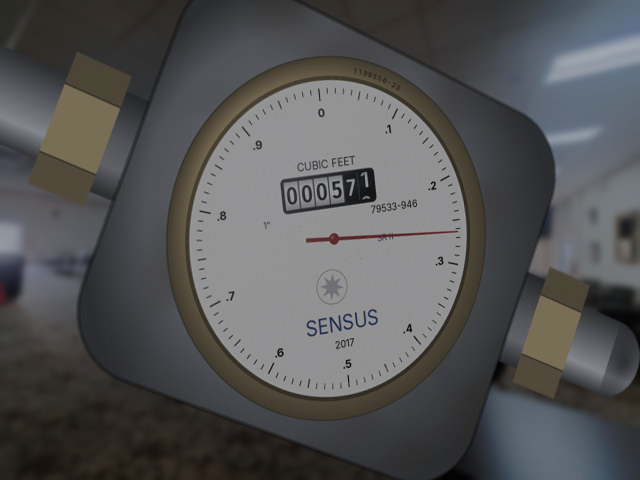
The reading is 571.26 ft³
